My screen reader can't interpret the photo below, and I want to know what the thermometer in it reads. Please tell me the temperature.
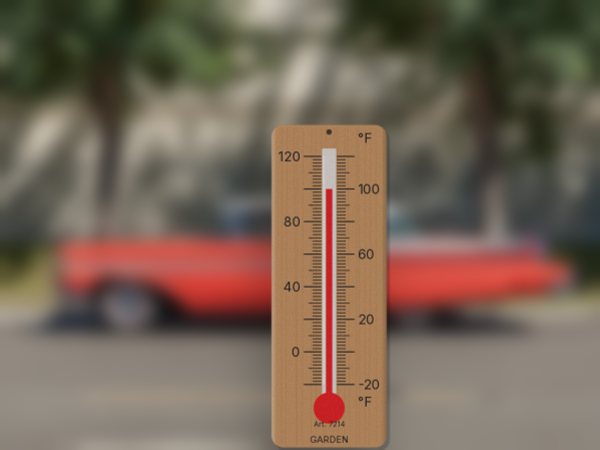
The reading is 100 °F
